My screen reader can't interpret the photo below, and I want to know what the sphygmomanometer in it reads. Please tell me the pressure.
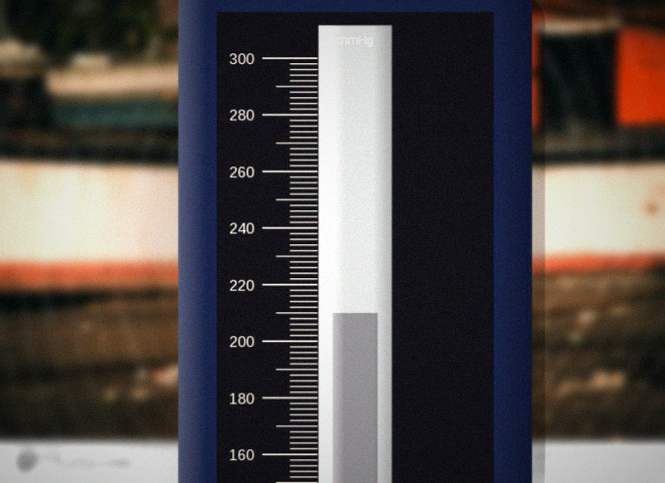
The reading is 210 mmHg
